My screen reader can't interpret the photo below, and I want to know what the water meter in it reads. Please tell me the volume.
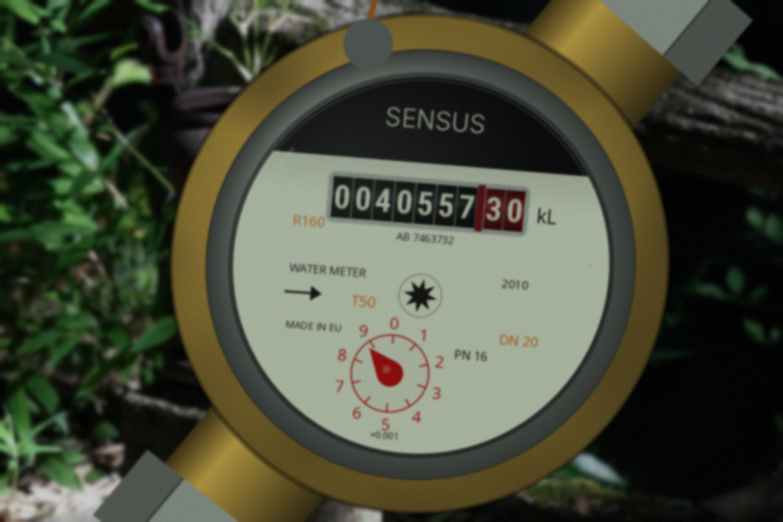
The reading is 40557.308 kL
